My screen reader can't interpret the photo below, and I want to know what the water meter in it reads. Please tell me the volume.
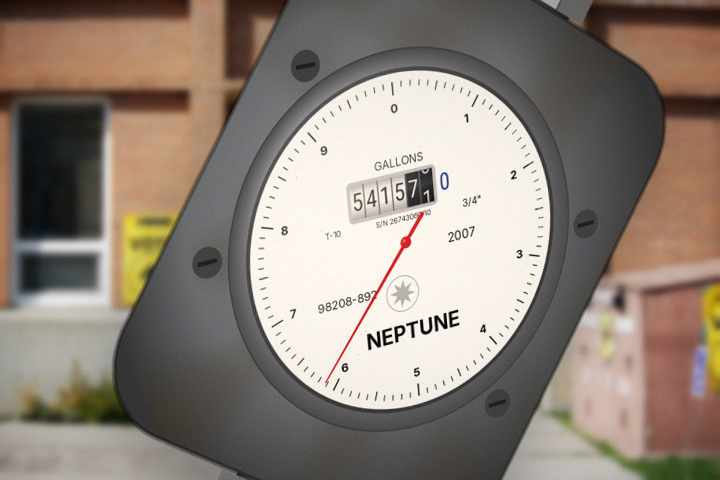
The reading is 5415706.1 gal
